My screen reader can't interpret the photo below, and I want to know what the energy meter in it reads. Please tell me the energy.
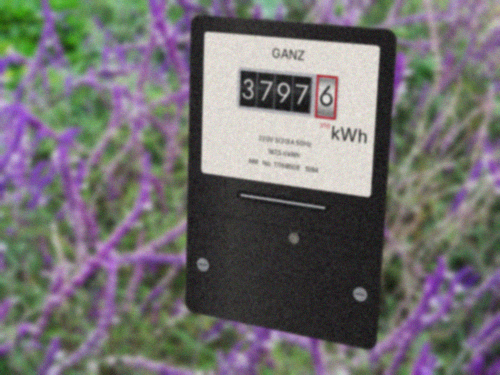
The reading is 3797.6 kWh
